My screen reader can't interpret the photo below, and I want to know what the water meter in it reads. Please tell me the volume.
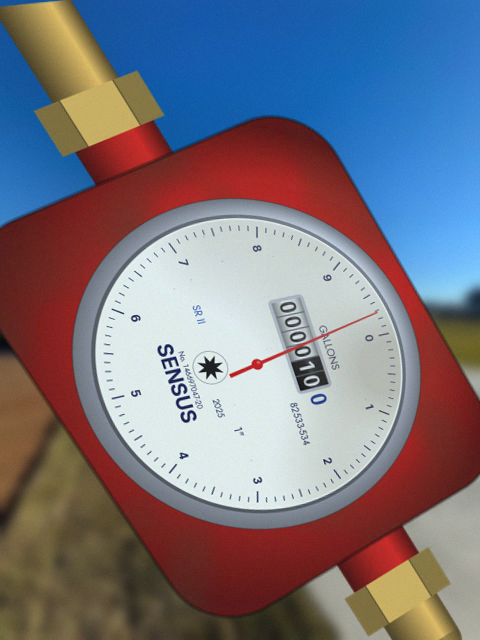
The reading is 99.7 gal
